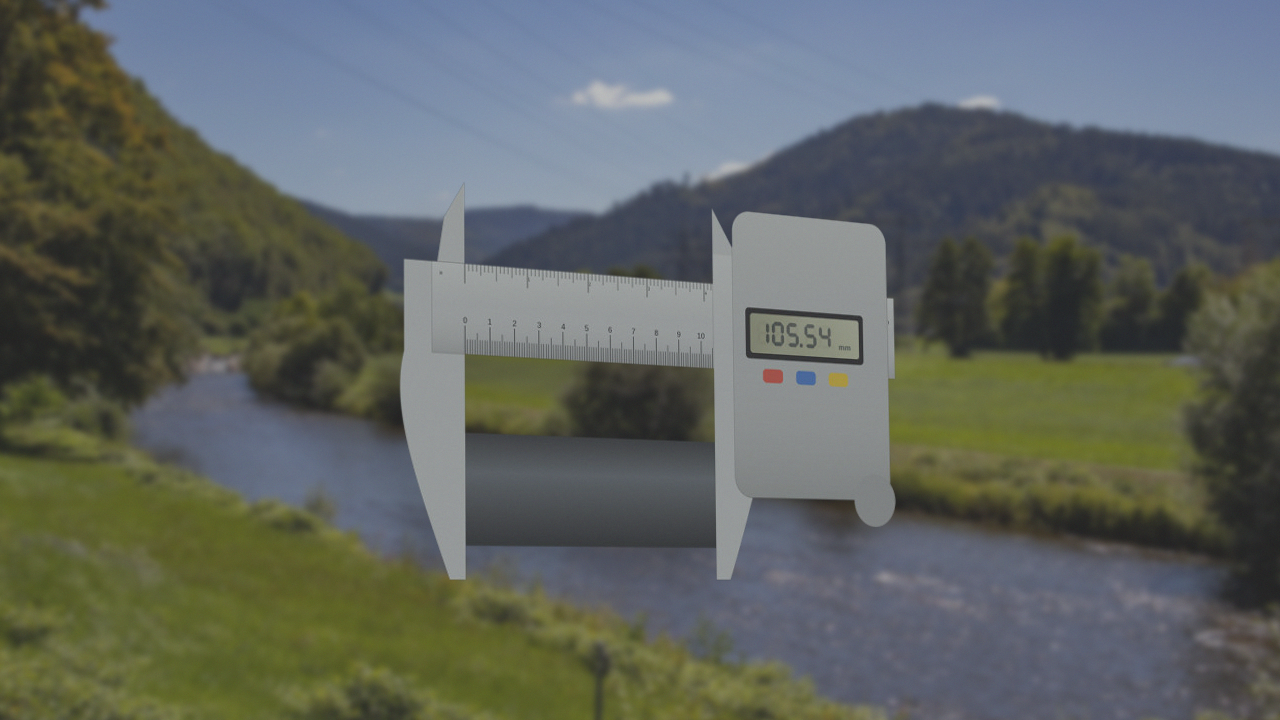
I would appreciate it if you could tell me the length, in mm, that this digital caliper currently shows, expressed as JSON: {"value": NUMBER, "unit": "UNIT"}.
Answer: {"value": 105.54, "unit": "mm"}
